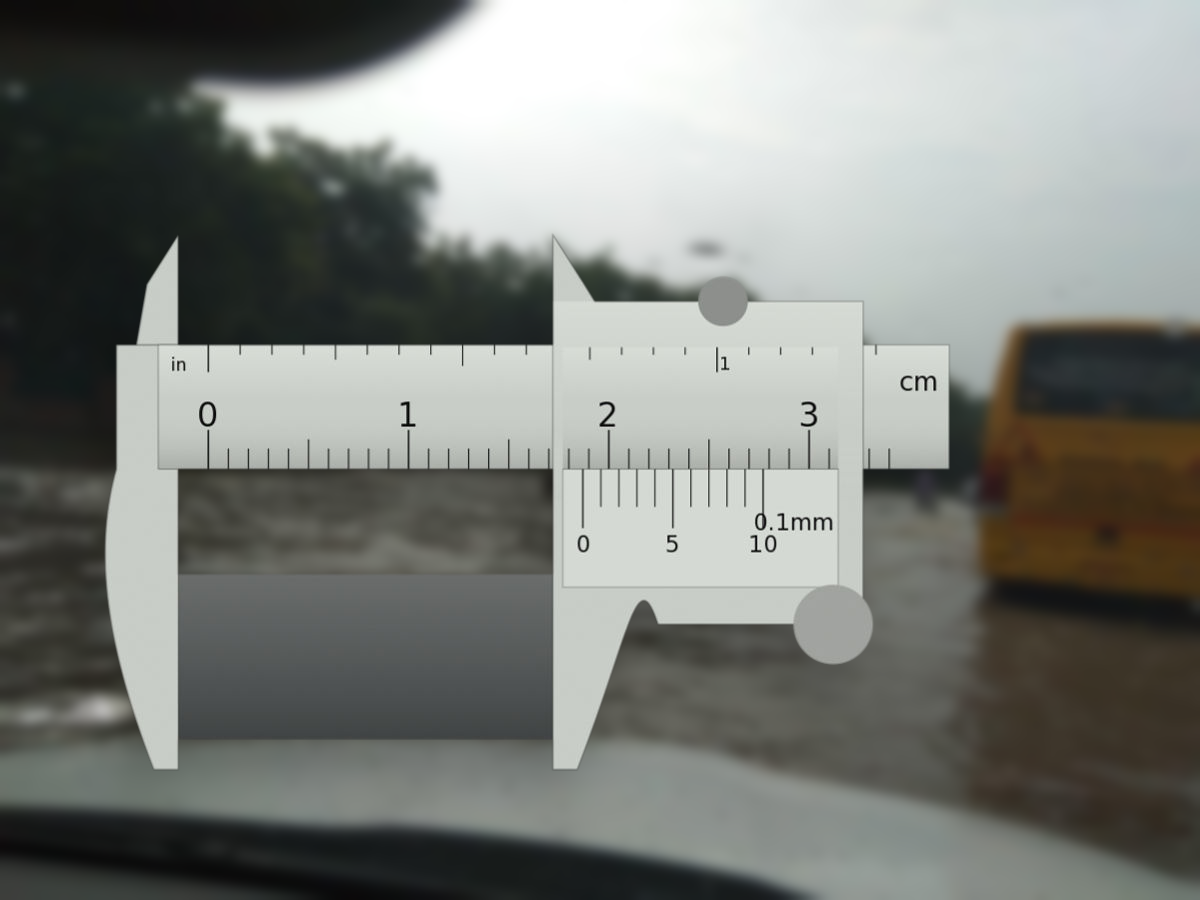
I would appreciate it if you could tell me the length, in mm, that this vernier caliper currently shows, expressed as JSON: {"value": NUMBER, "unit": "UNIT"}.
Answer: {"value": 18.7, "unit": "mm"}
